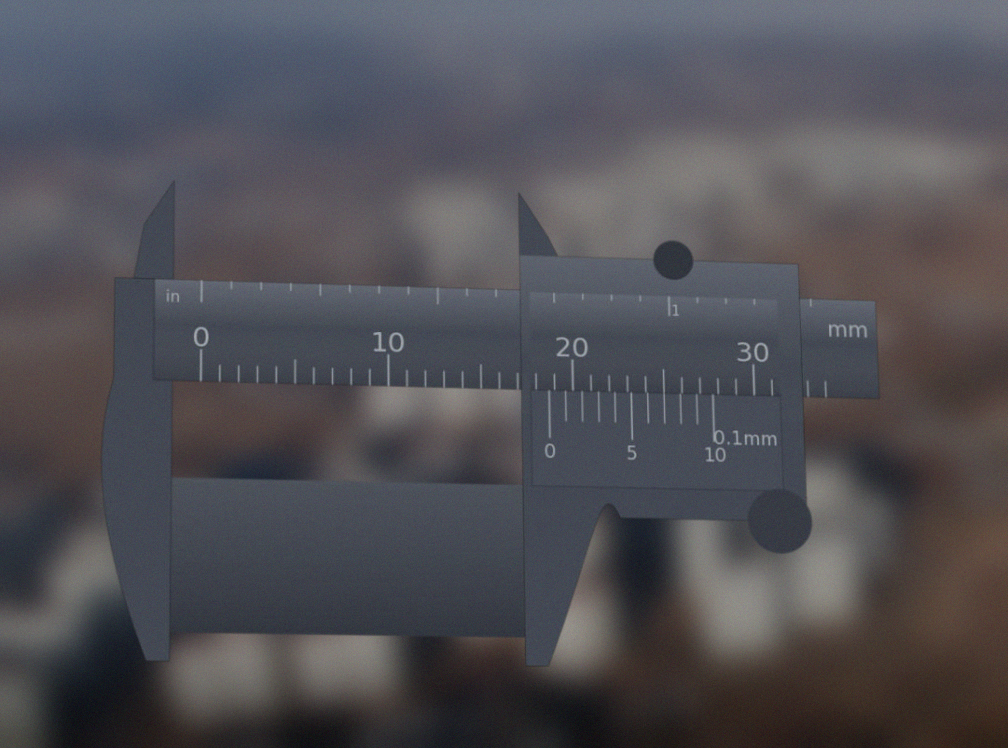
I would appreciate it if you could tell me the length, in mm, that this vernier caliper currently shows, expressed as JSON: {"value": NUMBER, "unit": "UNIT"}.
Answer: {"value": 18.7, "unit": "mm"}
